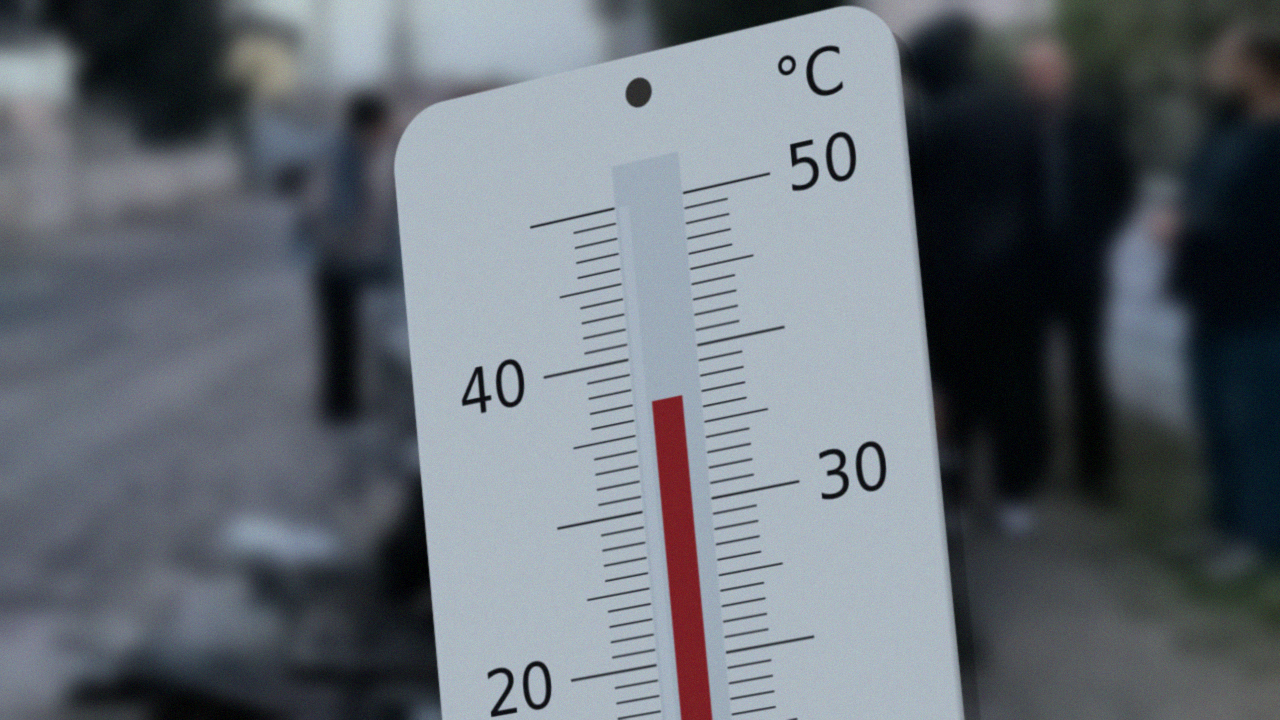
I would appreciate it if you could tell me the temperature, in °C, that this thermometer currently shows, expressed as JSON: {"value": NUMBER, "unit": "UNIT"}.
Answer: {"value": 37, "unit": "°C"}
